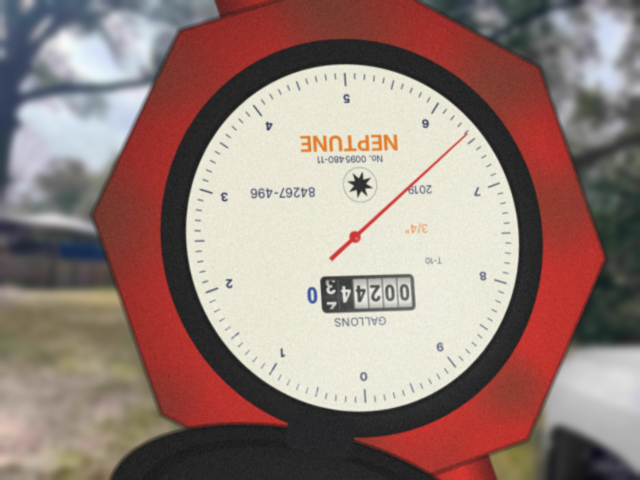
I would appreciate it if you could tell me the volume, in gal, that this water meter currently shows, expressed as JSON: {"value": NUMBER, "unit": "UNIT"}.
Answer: {"value": 24426.4, "unit": "gal"}
